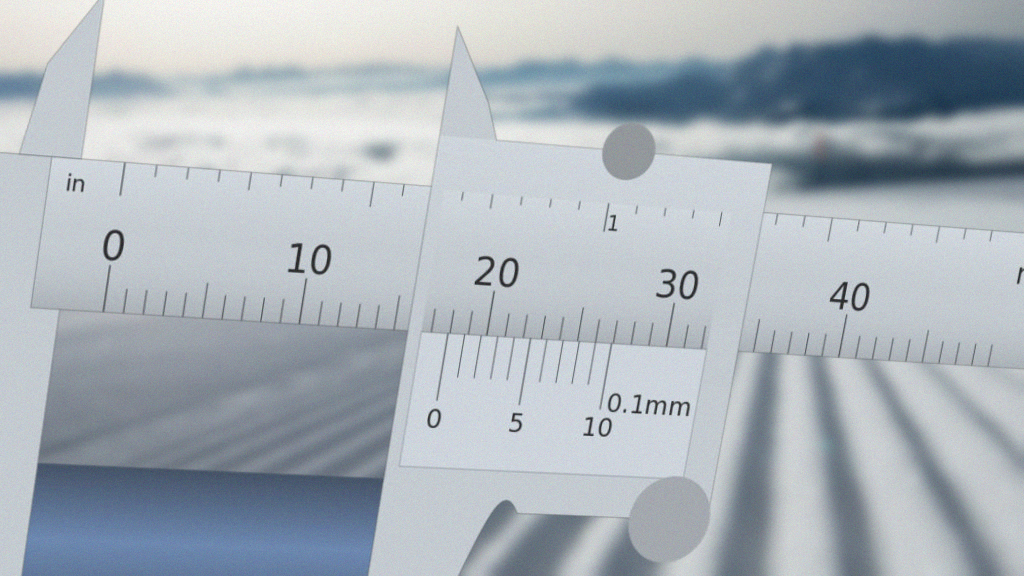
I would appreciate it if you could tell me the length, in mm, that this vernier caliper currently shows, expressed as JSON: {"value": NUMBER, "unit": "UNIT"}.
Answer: {"value": 17.9, "unit": "mm"}
